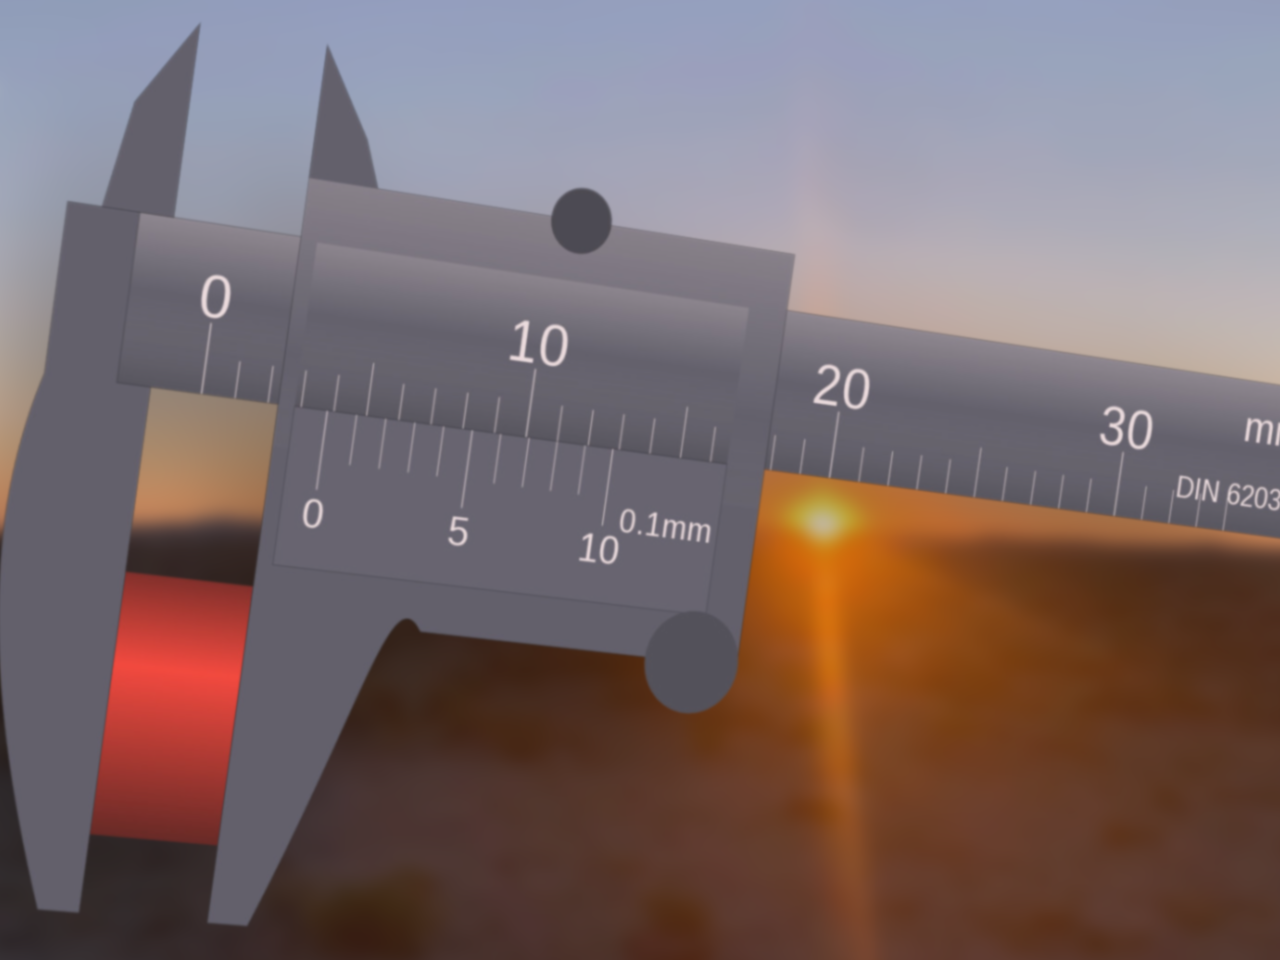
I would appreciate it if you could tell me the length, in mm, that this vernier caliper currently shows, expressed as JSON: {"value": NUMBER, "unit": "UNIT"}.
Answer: {"value": 3.8, "unit": "mm"}
